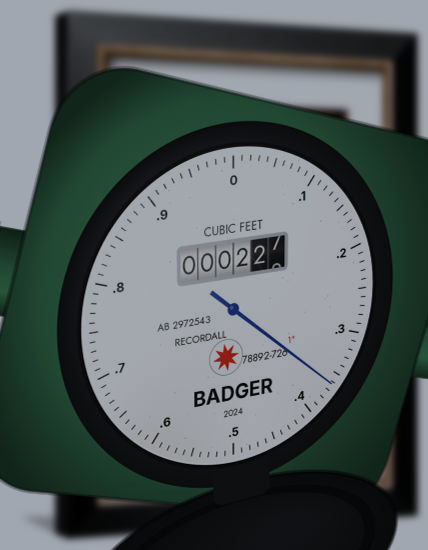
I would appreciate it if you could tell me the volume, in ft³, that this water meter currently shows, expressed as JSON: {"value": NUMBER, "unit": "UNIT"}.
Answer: {"value": 227.36, "unit": "ft³"}
